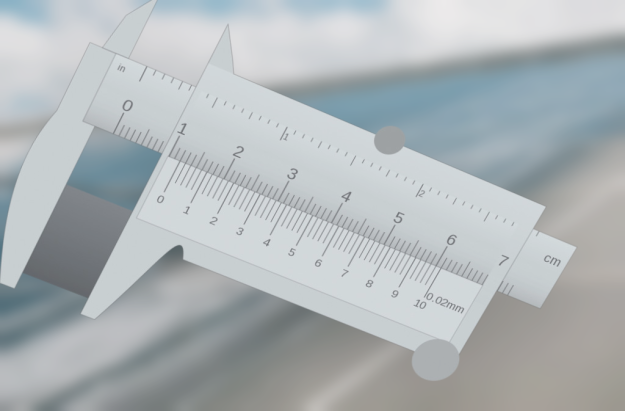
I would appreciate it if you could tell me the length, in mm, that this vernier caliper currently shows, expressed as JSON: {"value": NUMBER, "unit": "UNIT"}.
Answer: {"value": 12.0, "unit": "mm"}
